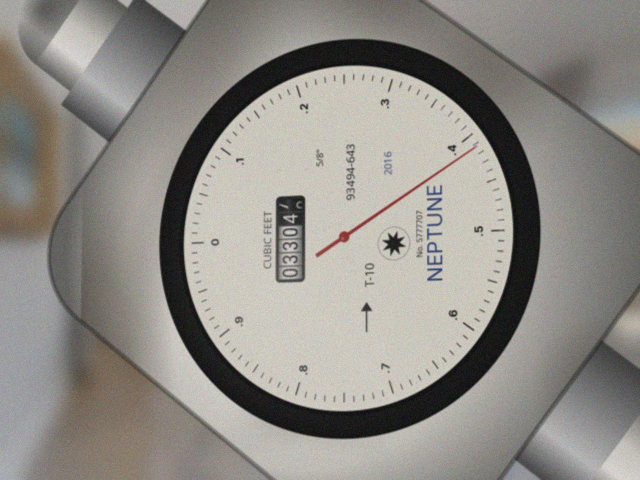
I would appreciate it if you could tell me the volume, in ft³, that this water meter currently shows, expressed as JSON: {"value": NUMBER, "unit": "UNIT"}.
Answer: {"value": 33047.41, "unit": "ft³"}
